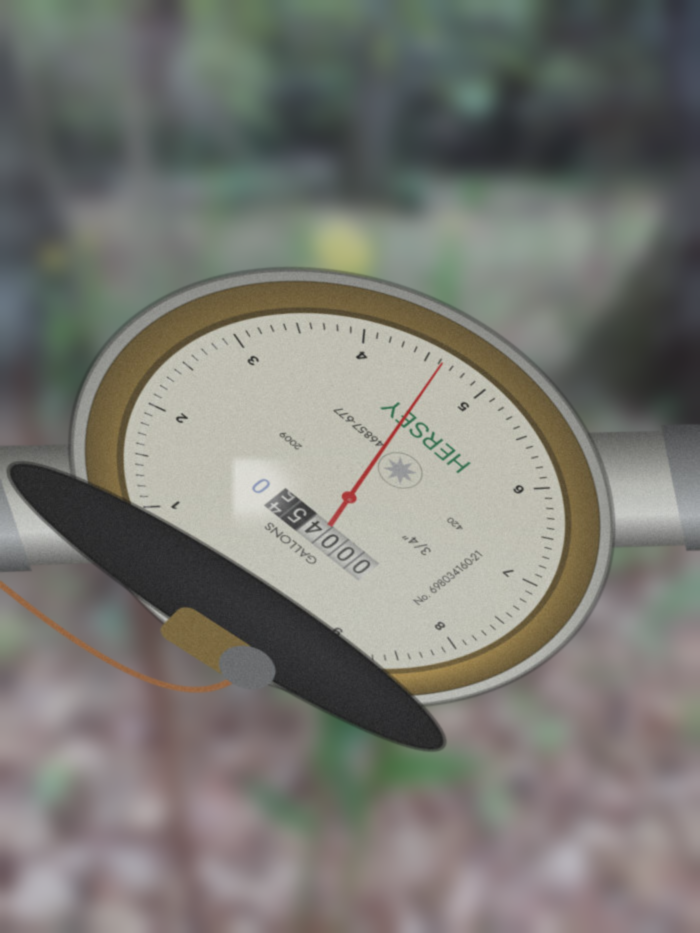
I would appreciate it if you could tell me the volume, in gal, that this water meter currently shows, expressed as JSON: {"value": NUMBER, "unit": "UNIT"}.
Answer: {"value": 4544.6, "unit": "gal"}
